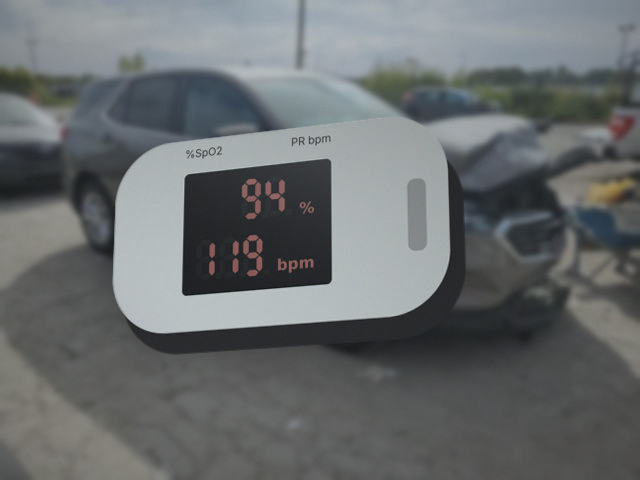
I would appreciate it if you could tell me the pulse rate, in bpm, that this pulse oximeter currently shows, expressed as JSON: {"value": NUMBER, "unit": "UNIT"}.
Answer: {"value": 119, "unit": "bpm"}
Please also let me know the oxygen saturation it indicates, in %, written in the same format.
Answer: {"value": 94, "unit": "%"}
